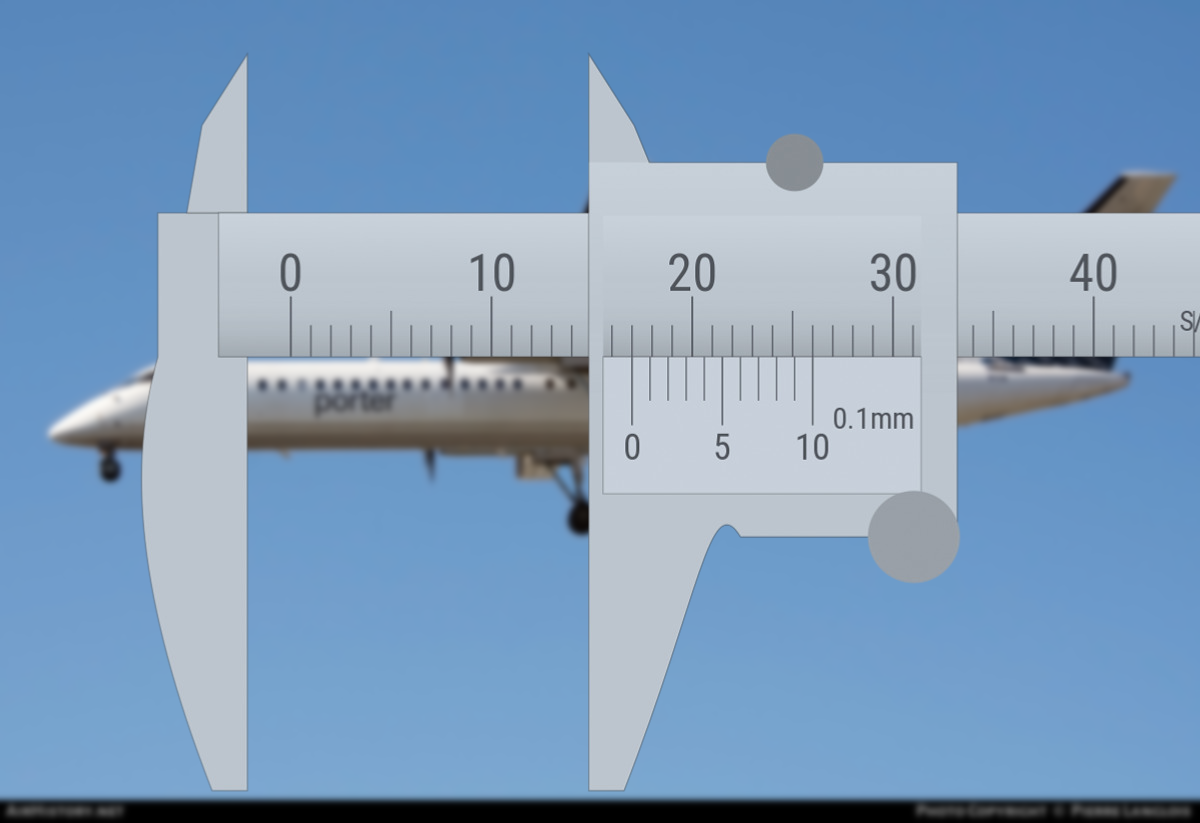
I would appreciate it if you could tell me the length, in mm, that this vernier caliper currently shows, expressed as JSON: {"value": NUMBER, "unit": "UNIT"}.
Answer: {"value": 17.0, "unit": "mm"}
